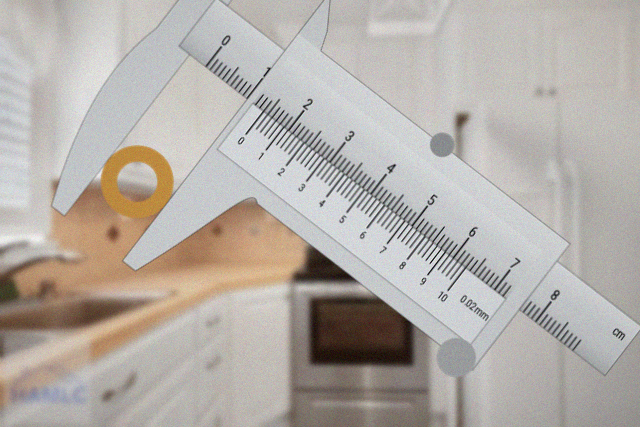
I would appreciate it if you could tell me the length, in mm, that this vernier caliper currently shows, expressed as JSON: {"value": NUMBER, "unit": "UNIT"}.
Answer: {"value": 14.0, "unit": "mm"}
